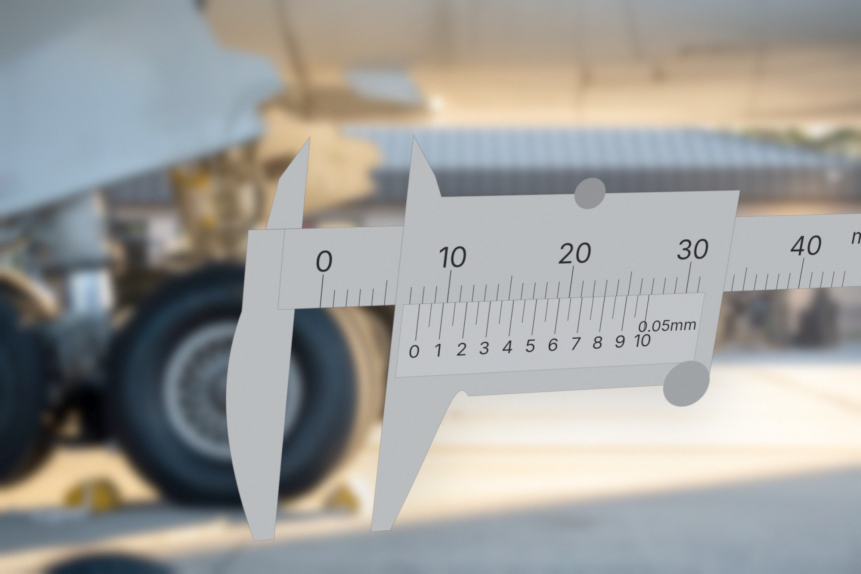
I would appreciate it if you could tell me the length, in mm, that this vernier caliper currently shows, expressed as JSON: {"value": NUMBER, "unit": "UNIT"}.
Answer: {"value": 7.8, "unit": "mm"}
